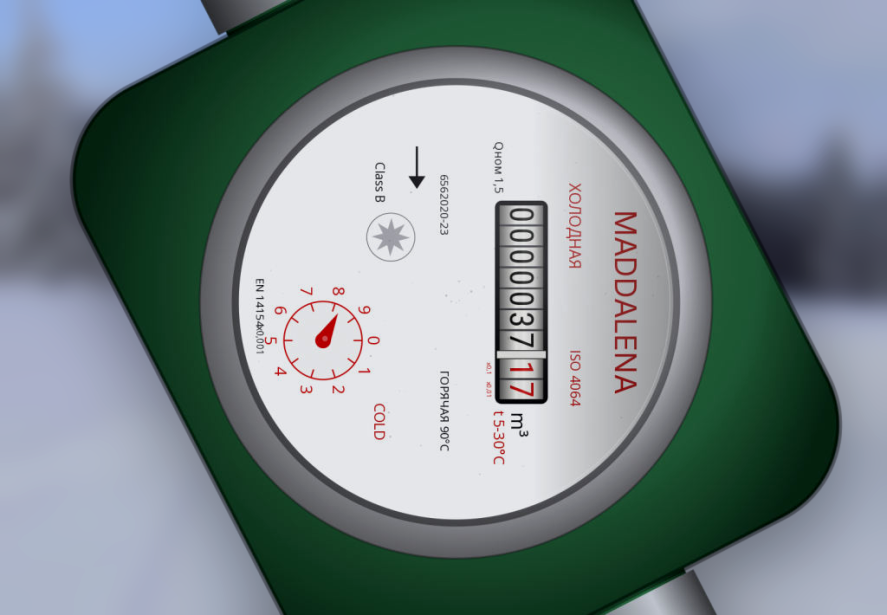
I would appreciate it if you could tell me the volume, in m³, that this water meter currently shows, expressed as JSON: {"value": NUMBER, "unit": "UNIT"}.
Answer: {"value": 37.178, "unit": "m³"}
